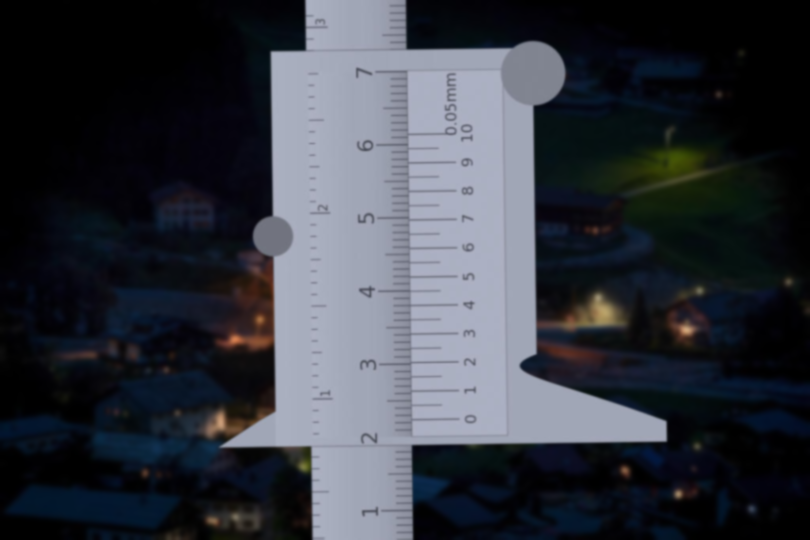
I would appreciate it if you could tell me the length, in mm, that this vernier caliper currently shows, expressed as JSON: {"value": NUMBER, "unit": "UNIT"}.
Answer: {"value": 22.4, "unit": "mm"}
